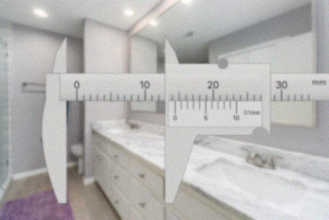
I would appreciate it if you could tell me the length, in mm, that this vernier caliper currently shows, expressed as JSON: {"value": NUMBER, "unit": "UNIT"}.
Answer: {"value": 14.4, "unit": "mm"}
